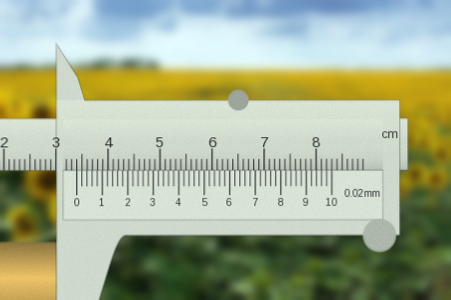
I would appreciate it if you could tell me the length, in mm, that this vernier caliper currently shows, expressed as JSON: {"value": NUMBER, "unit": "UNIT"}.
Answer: {"value": 34.0, "unit": "mm"}
